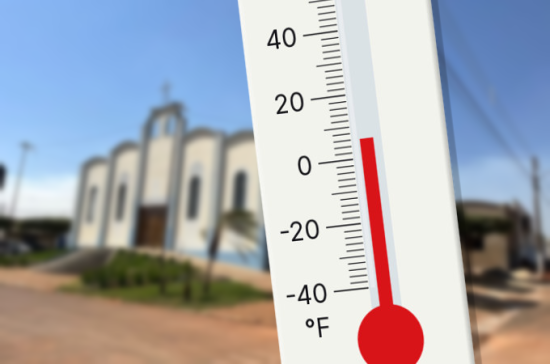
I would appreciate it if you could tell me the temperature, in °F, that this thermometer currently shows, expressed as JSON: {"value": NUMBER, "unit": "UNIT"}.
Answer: {"value": 6, "unit": "°F"}
